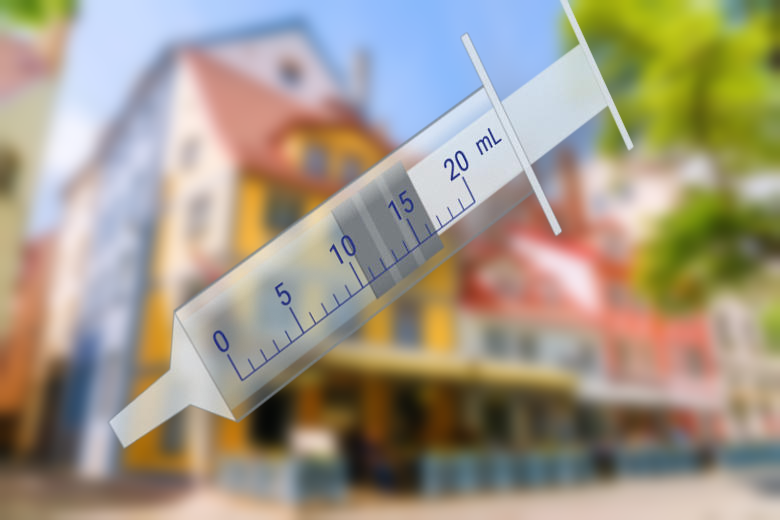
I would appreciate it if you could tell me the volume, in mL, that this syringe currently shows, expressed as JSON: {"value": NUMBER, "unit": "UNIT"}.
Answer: {"value": 10.5, "unit": "mL"}
